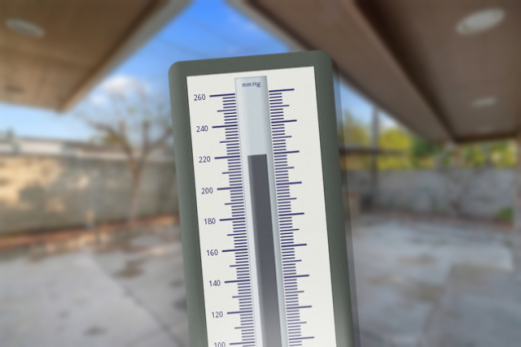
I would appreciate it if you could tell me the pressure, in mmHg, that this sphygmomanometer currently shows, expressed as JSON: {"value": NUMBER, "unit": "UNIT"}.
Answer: {"value": 220, "unit": "mmHg"}
